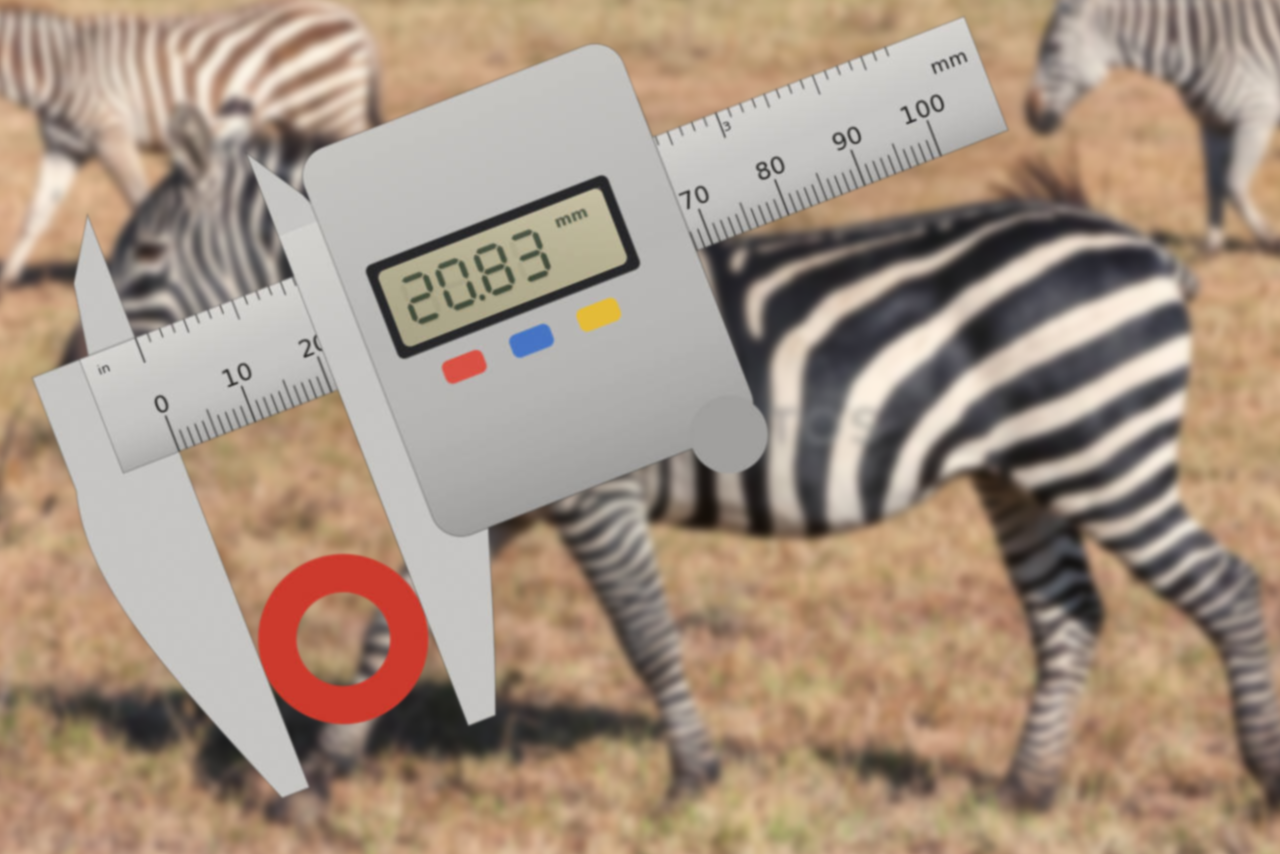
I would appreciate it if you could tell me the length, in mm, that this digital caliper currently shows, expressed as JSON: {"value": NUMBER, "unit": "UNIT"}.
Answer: {"value": 20.83, "unit": "mm"}
